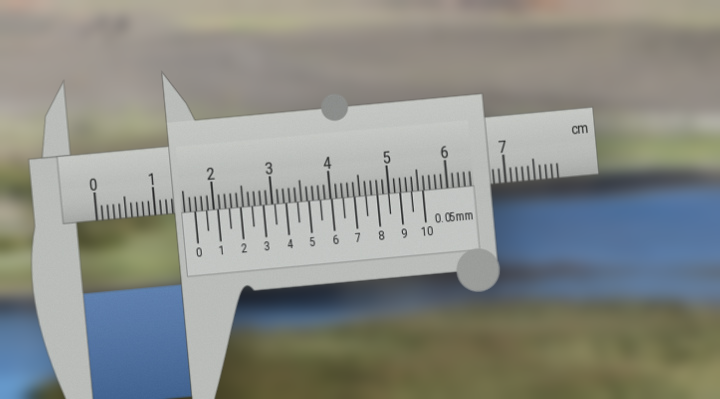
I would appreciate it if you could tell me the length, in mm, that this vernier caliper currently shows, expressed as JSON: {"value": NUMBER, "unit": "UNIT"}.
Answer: {"value": 16.8, "unit": "mm"}
